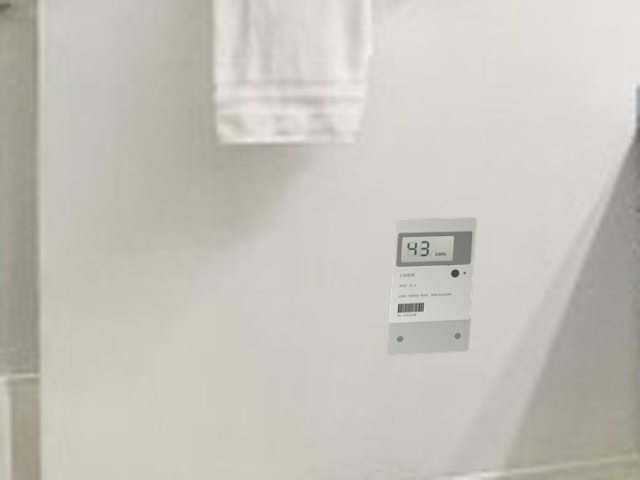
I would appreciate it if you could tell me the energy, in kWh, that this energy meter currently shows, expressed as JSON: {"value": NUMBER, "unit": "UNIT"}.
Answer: {"value": 43, "unit": "kWh"}
